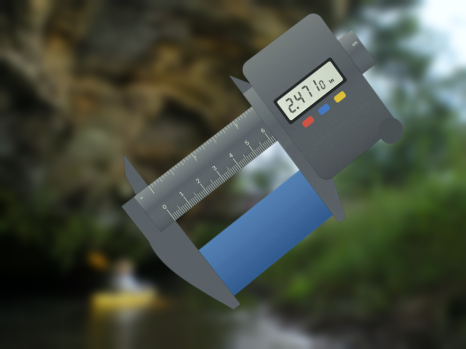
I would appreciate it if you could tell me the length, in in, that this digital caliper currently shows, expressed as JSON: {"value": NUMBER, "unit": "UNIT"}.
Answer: {"value": 2.4710, "unit": "in"}
